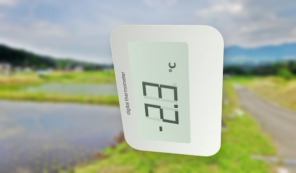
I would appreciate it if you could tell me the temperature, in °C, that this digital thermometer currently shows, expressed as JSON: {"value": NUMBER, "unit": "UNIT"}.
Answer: {"value": -2.3, "unit": "°C"}
